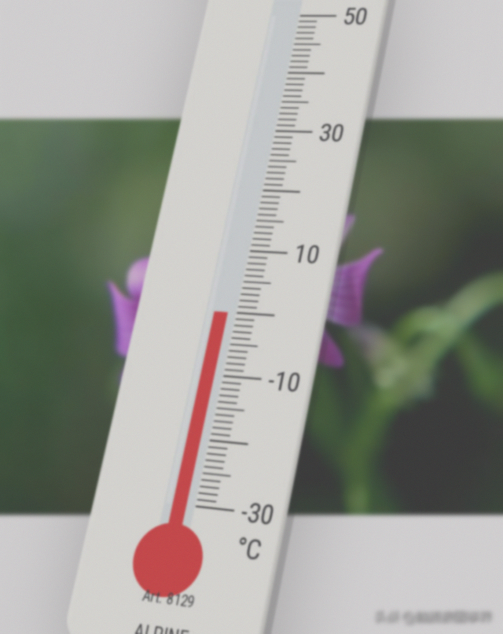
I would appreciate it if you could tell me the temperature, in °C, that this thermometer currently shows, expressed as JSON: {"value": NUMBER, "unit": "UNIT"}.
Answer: {"value": 0, "unit": "°C"}
